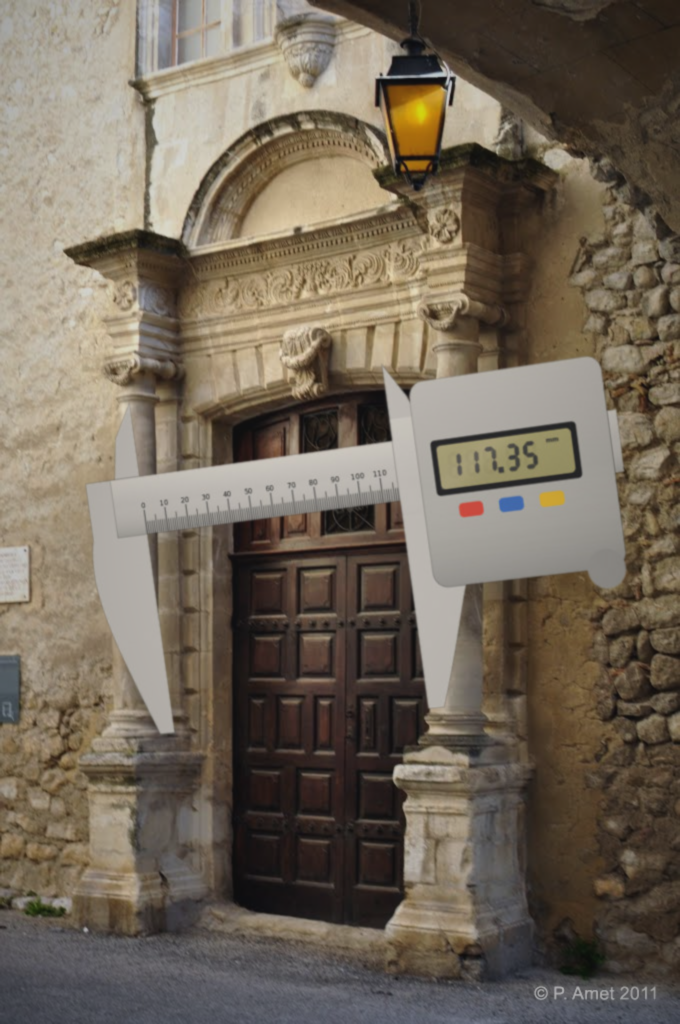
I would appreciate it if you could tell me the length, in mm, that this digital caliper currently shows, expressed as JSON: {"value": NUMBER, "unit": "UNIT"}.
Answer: {"value": 117.35, "unit": "mm"}
